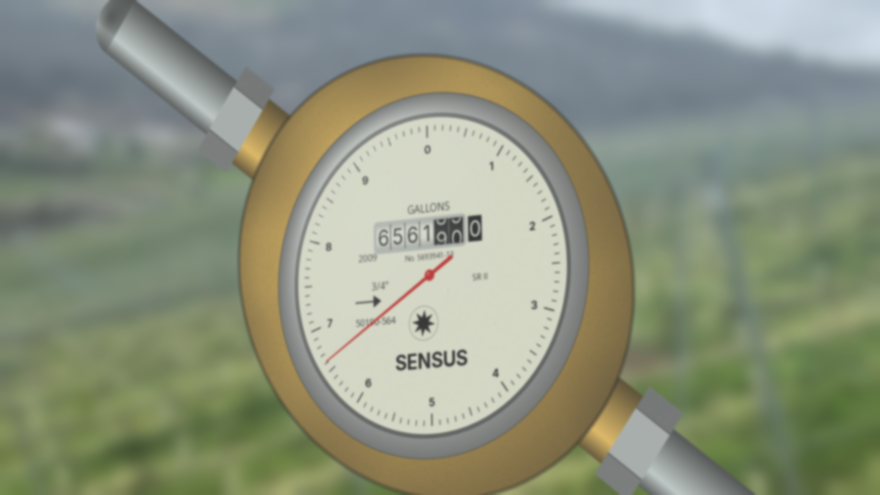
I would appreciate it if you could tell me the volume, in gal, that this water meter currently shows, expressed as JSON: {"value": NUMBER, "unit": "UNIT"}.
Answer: {"value": 6561896.6, "unit": "gal"}
